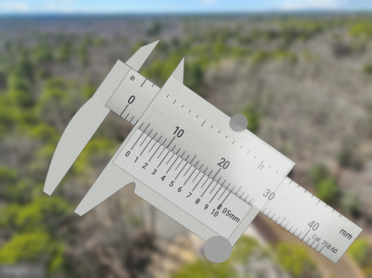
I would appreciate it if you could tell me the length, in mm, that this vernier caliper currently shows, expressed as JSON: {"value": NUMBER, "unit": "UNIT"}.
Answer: {"value": 5.0, "unit": "mm"}
